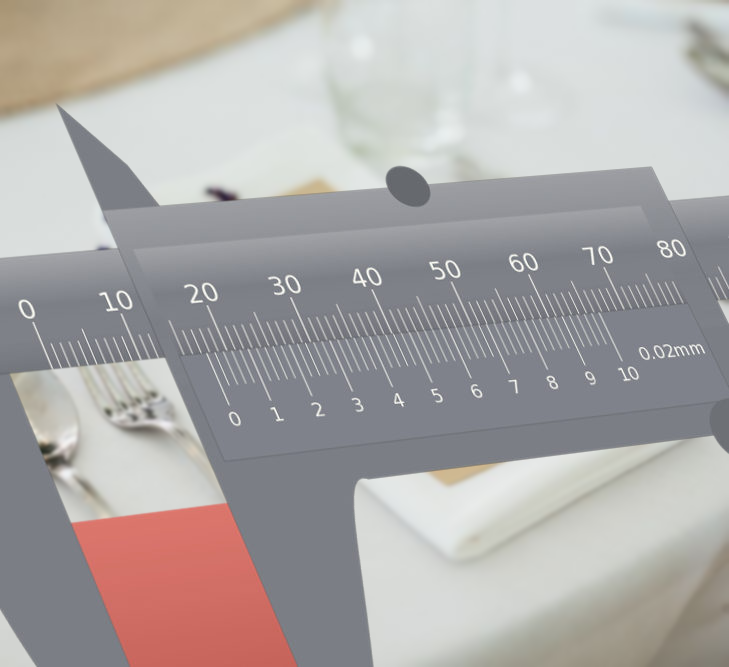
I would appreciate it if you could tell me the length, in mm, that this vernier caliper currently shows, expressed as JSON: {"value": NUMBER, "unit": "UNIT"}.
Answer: {"value": 17.6, "unit": "mm"}
